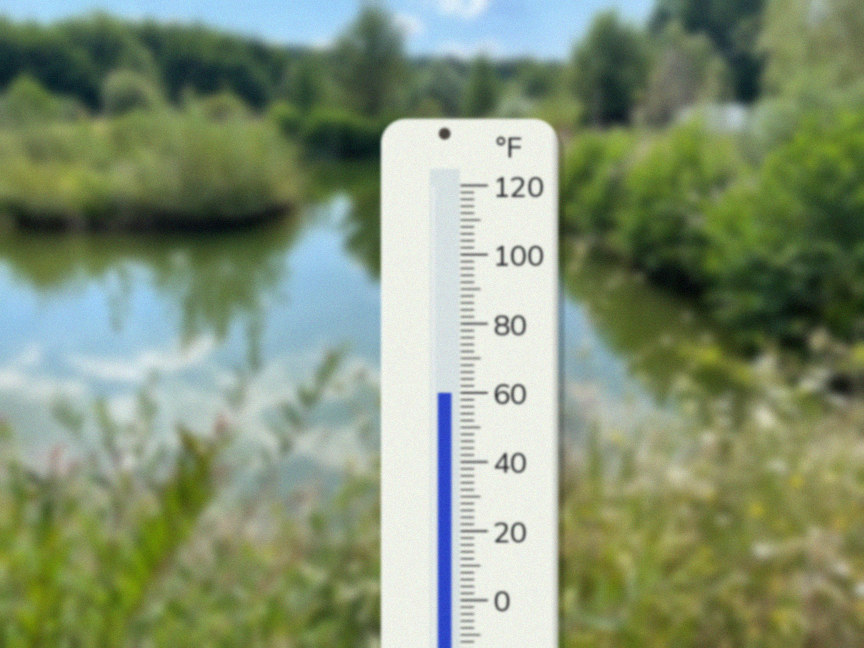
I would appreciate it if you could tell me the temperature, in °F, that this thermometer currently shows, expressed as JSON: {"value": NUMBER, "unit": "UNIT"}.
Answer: {"value": 60, "unit": "°F"}
